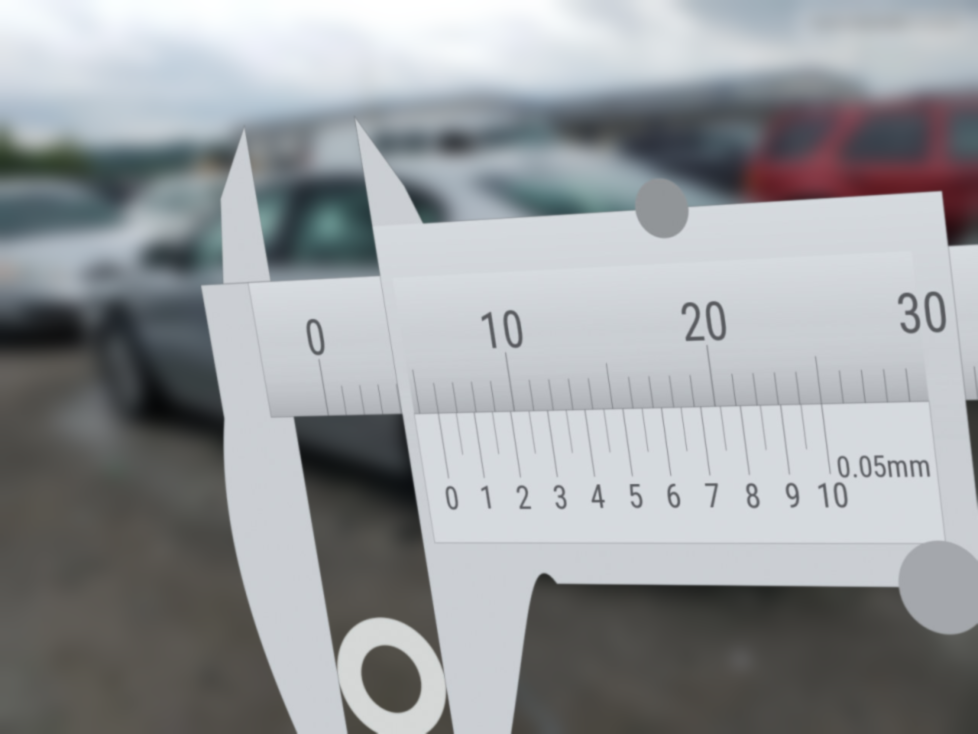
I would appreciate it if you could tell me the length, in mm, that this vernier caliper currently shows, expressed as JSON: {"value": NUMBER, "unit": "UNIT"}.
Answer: {"value": 6.0, "unit": "mm"}
